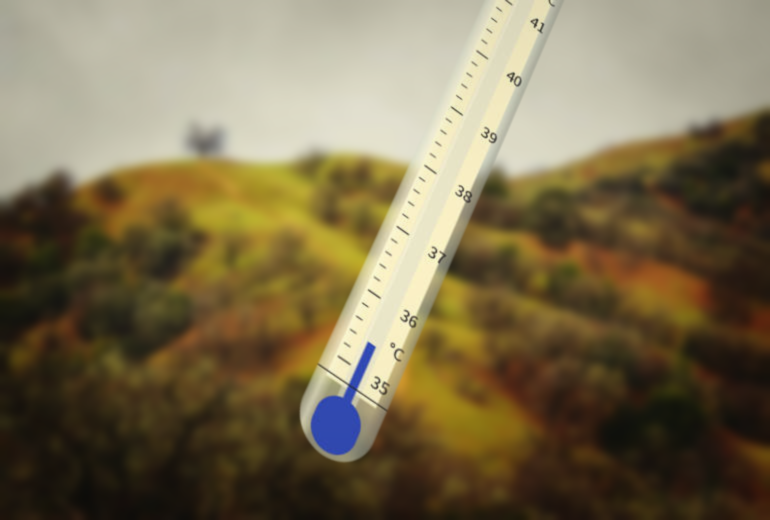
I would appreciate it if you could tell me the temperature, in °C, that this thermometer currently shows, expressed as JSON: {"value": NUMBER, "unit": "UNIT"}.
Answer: {"value": 35.4, "unit": "°C"}
